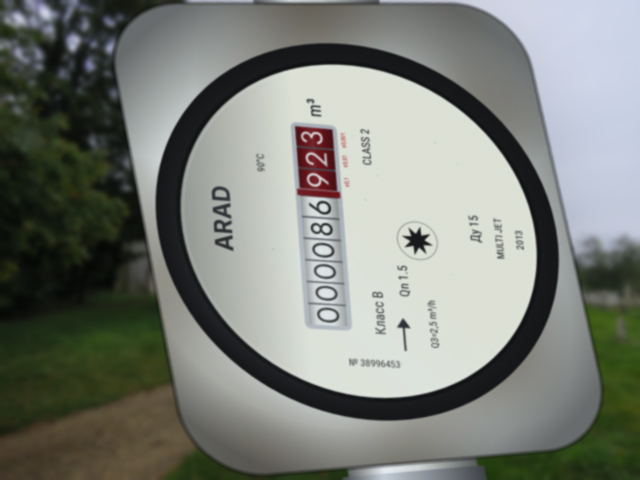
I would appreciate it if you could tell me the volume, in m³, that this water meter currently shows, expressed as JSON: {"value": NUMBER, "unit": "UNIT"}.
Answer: {"value": 86.923, "unit": "m³"}
